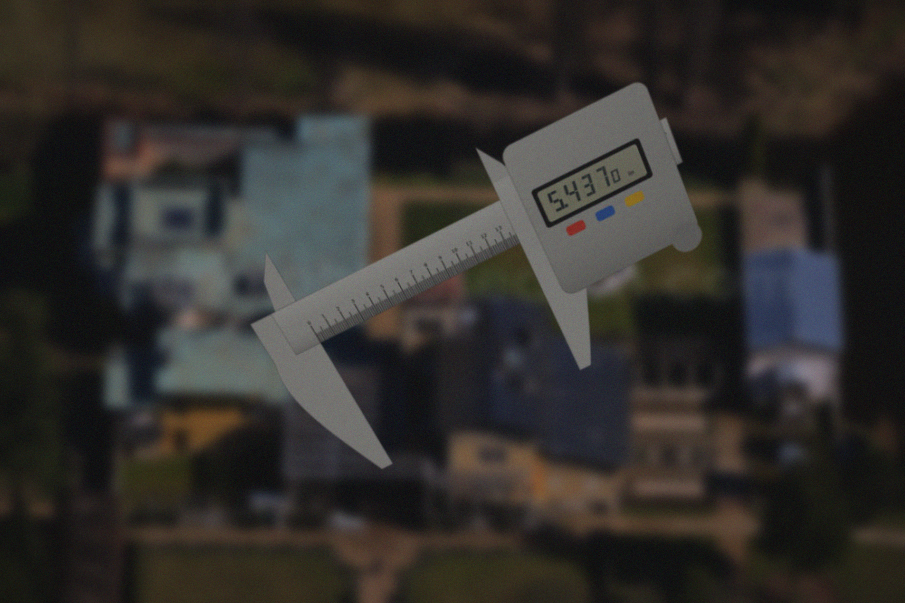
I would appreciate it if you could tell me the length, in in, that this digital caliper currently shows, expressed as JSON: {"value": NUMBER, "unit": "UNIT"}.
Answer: {"value": 5.4370, "unit": "in"}
